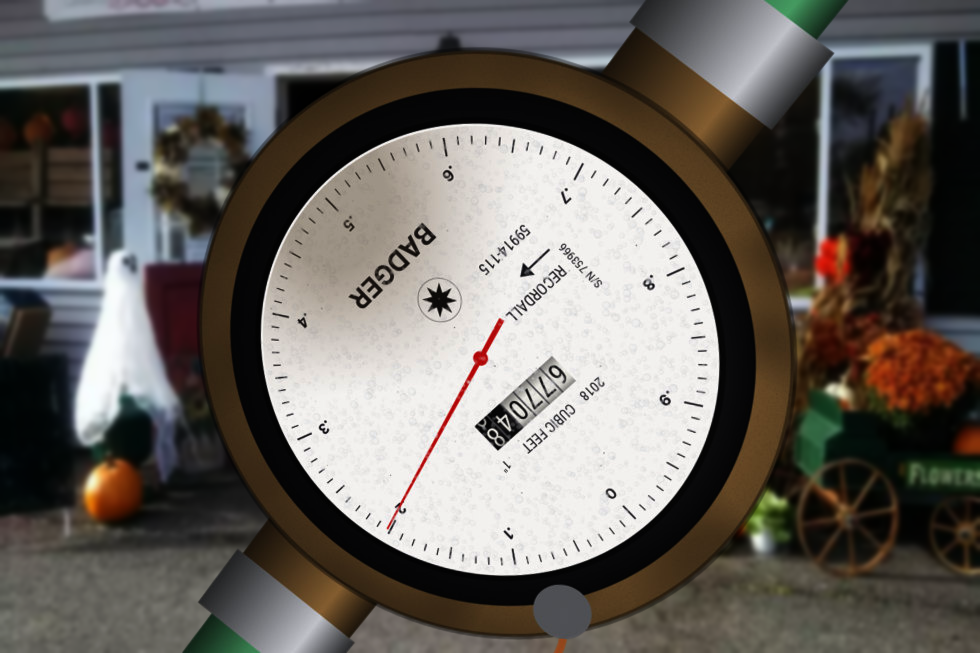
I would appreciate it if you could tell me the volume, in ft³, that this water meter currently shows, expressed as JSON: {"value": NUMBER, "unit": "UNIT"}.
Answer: {"value": 677048.20, "unit": "ft³"}
